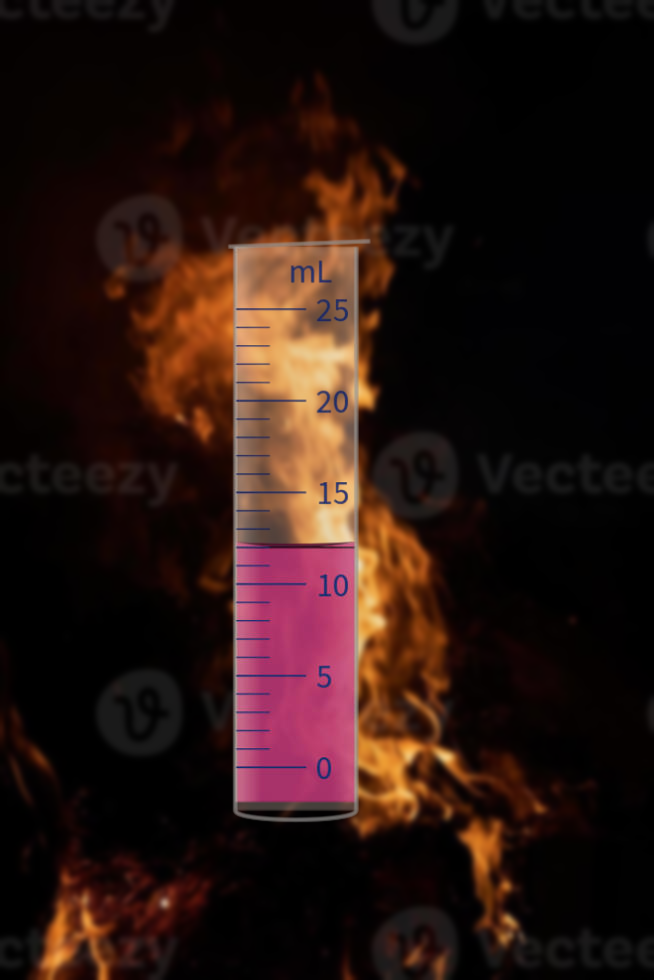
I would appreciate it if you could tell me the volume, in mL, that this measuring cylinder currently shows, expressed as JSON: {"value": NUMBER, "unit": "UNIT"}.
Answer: {"value": 12, "unit": "mL"}
